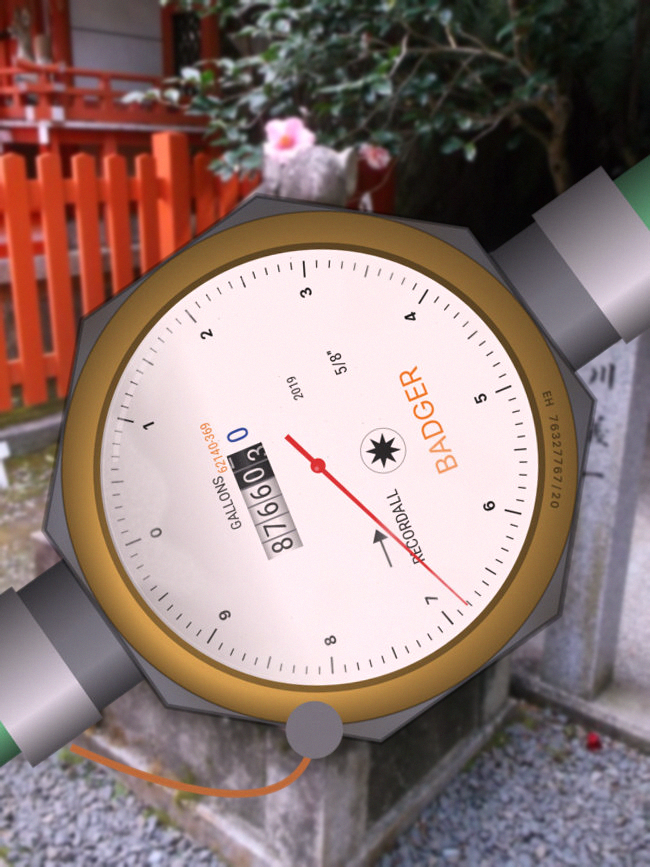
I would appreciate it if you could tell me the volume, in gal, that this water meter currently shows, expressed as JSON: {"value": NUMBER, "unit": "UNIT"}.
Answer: {"value": 8766026.8, "unit": "gal"}
